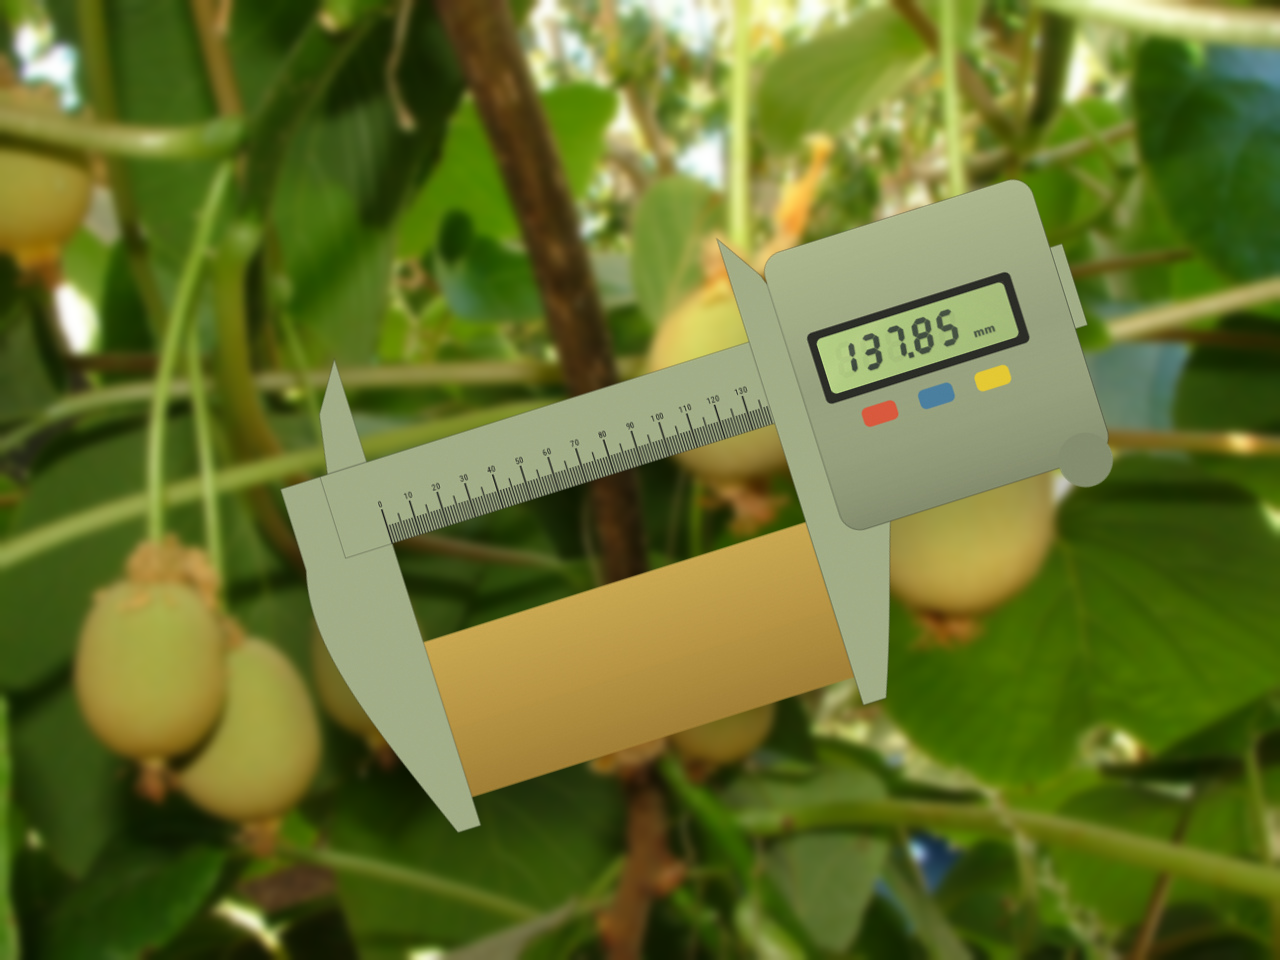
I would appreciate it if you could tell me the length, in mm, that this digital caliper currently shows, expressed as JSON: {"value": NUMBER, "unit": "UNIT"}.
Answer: {"value": 137.85, "unit": "mm"}
